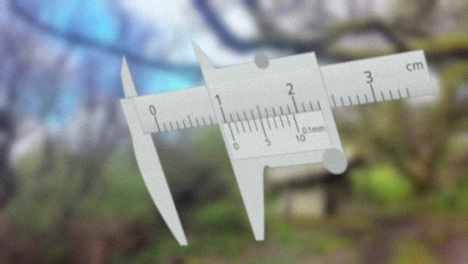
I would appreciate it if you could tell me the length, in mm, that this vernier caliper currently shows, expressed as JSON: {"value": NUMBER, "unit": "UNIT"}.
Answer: {"value": 10.4, "unit": "mm"}
